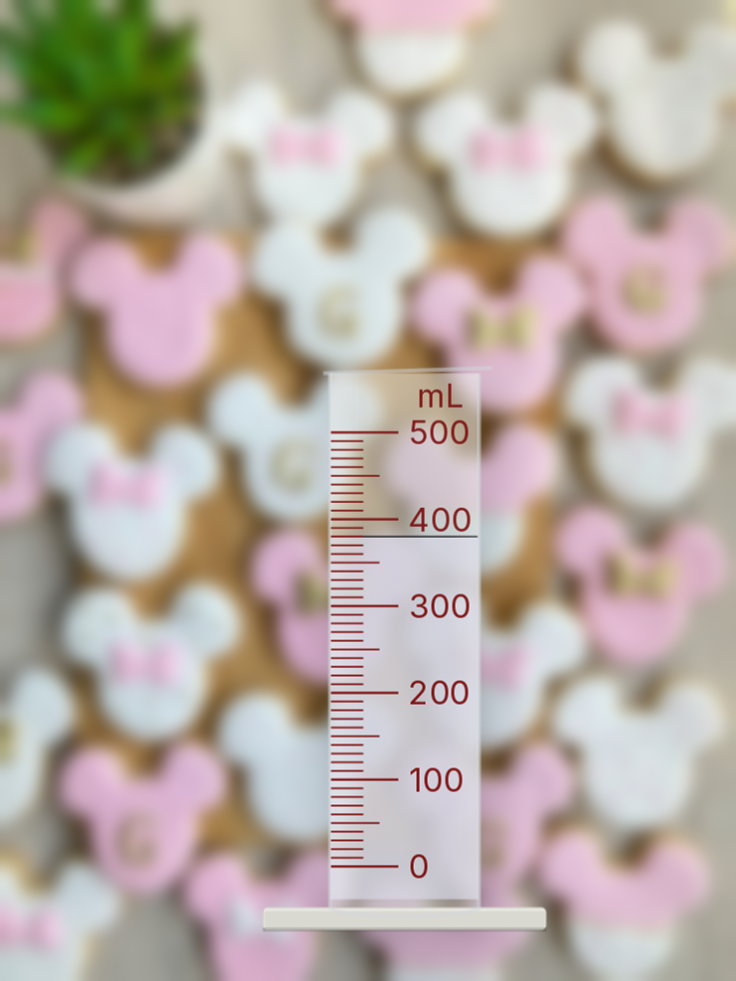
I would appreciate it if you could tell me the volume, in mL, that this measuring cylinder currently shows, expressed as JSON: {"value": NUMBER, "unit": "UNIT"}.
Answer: {"value": 380, "unit": "mL"}
